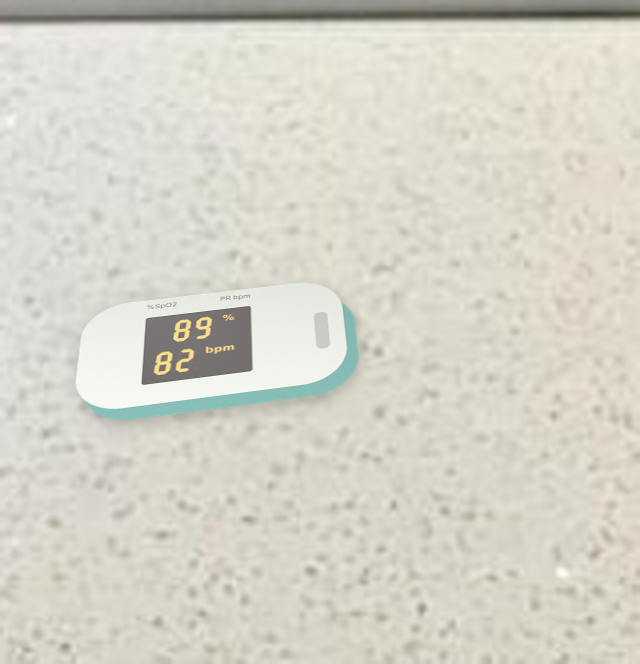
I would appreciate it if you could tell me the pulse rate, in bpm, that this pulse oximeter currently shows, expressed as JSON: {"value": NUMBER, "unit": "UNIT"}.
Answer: {"value": 82, "unit": "bpm"}
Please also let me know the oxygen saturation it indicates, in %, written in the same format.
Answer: {"value": 89, "unit": "%"}
